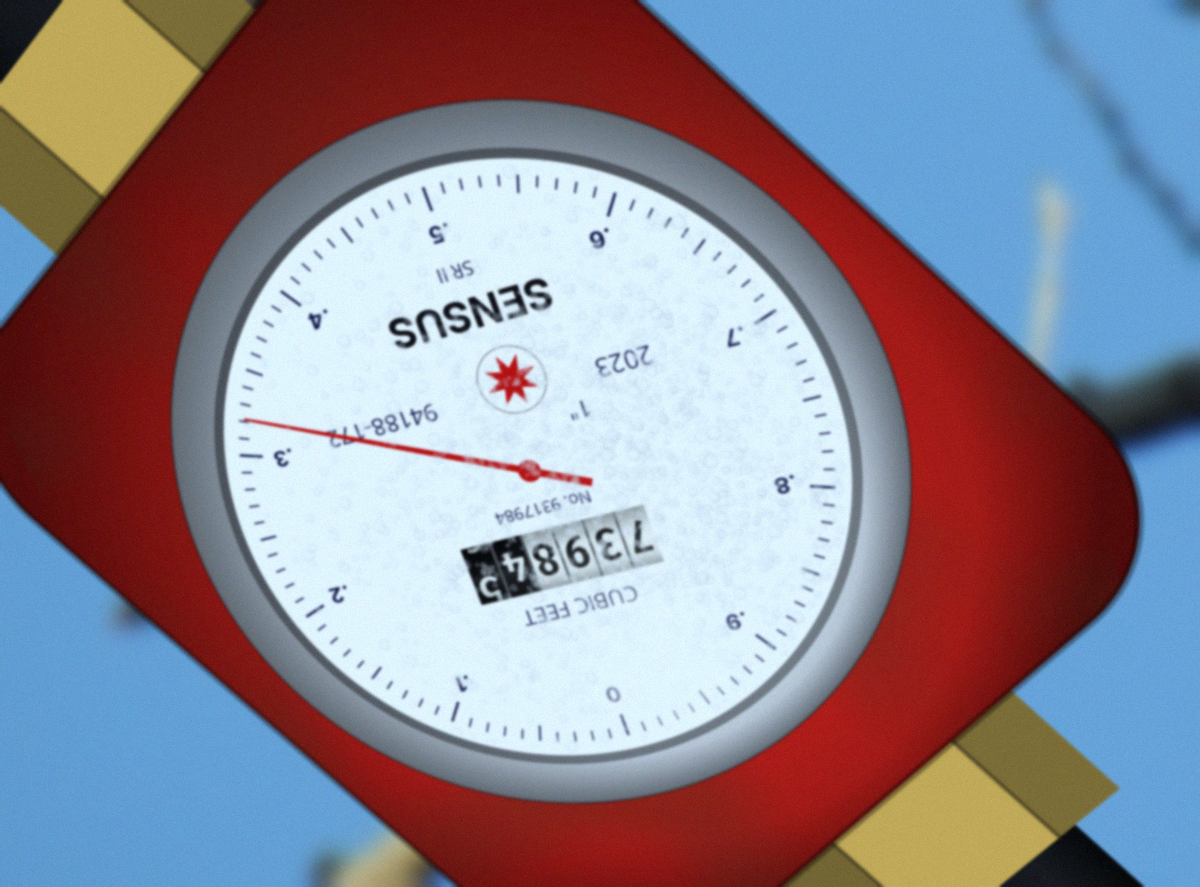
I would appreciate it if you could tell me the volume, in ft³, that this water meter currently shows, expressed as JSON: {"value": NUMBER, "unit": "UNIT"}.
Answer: {"value": 739845.32, "unit": "ft³"}
